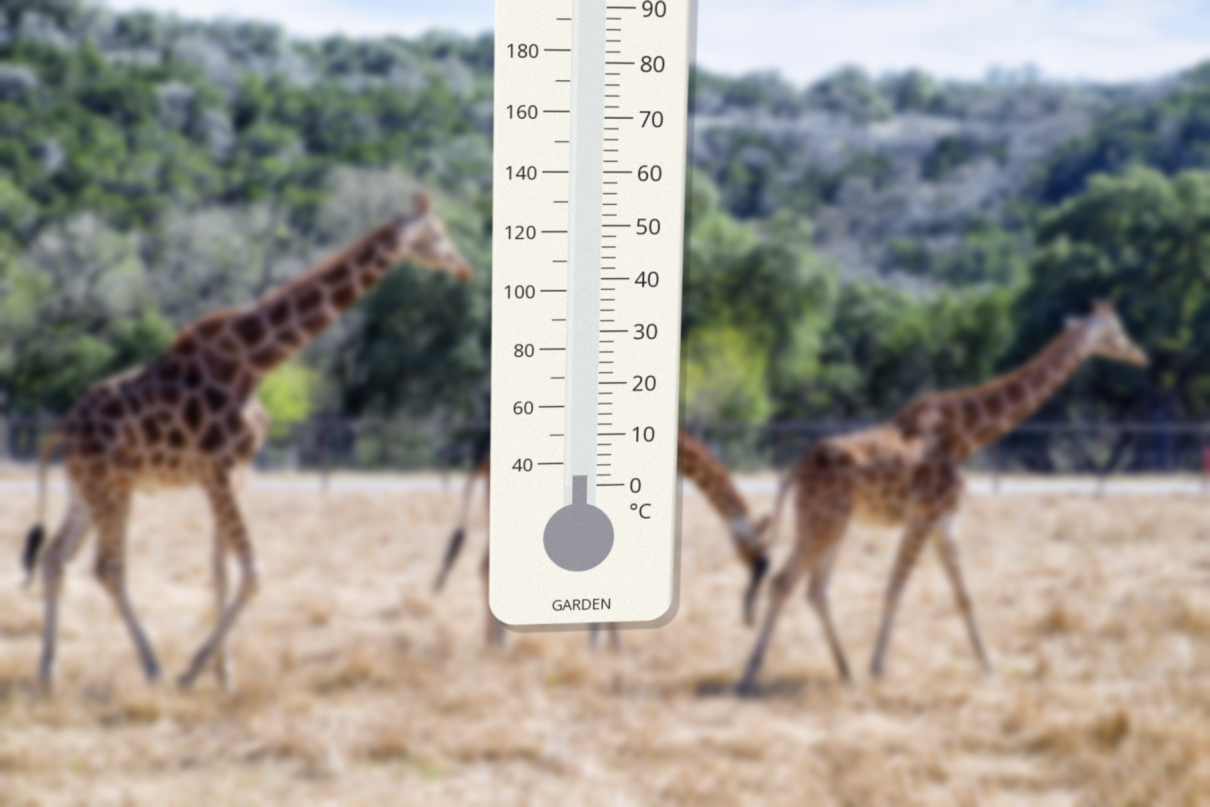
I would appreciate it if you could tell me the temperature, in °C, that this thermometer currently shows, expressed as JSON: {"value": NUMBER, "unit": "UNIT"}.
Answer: {"value": 2, "unit": "°C"}
